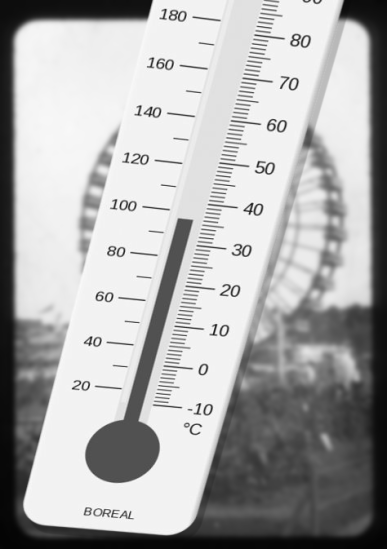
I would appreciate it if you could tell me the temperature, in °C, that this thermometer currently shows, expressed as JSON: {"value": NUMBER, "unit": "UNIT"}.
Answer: {"value": 36, "unit": "°C"}
